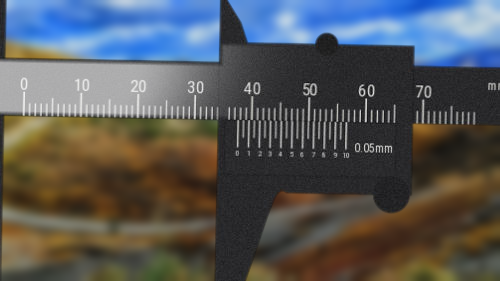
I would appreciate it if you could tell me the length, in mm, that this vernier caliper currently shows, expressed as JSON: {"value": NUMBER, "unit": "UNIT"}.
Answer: {"value": 37.6, "unit": "mm"}
